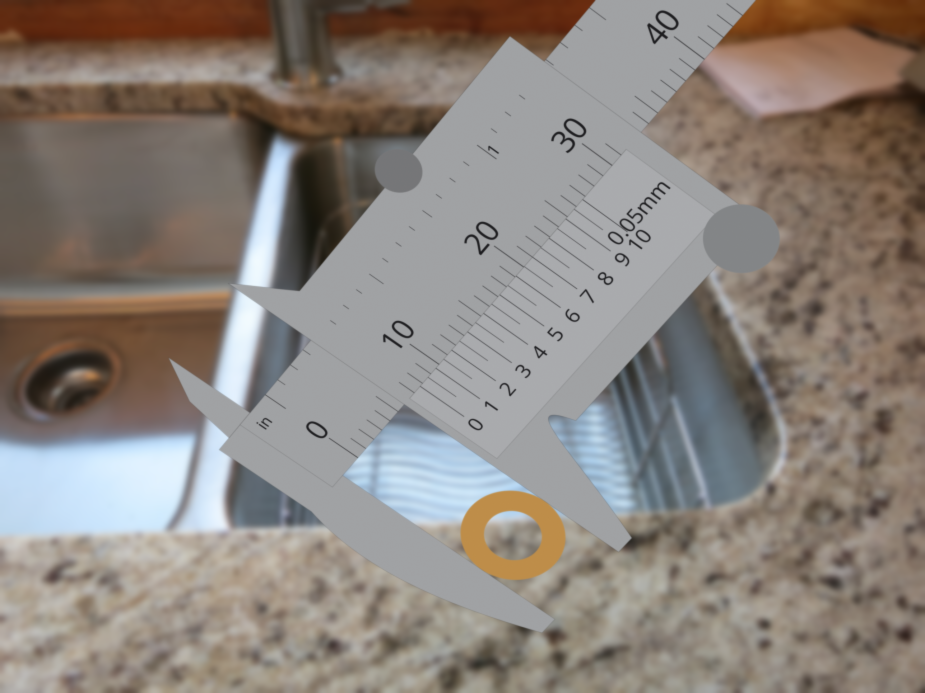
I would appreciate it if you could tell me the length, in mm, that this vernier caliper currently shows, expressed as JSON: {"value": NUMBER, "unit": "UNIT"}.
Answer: {"value": 7.7, "unit": "mm"}
